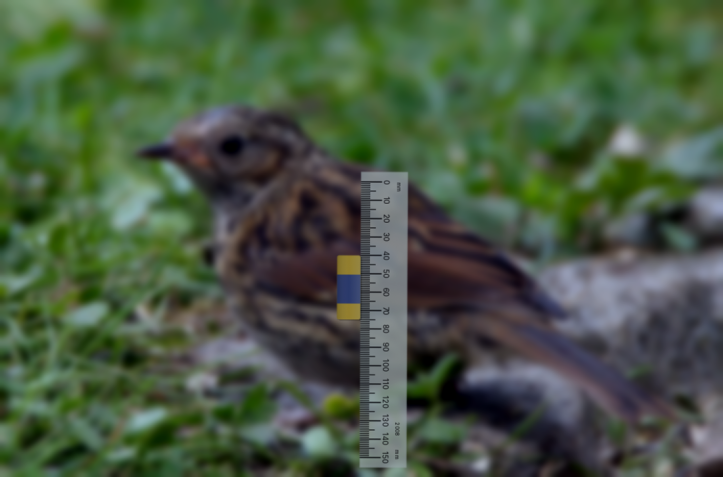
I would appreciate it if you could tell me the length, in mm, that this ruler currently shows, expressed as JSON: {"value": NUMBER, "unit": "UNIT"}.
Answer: {"value": 35, "unit": "mm"}
